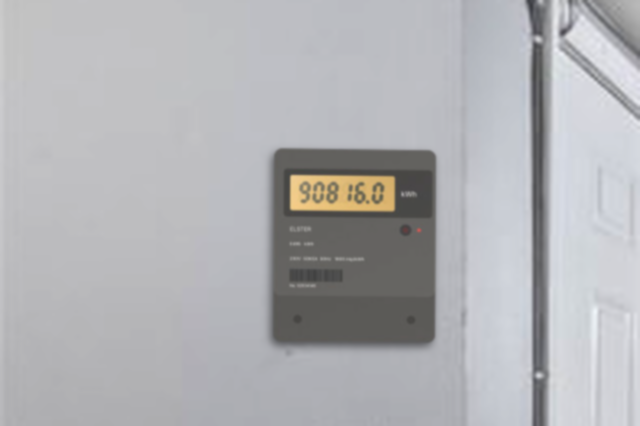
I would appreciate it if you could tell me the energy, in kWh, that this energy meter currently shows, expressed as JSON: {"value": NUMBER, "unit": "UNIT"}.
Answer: {"value": 90816.0, "unit": "kWh"}
